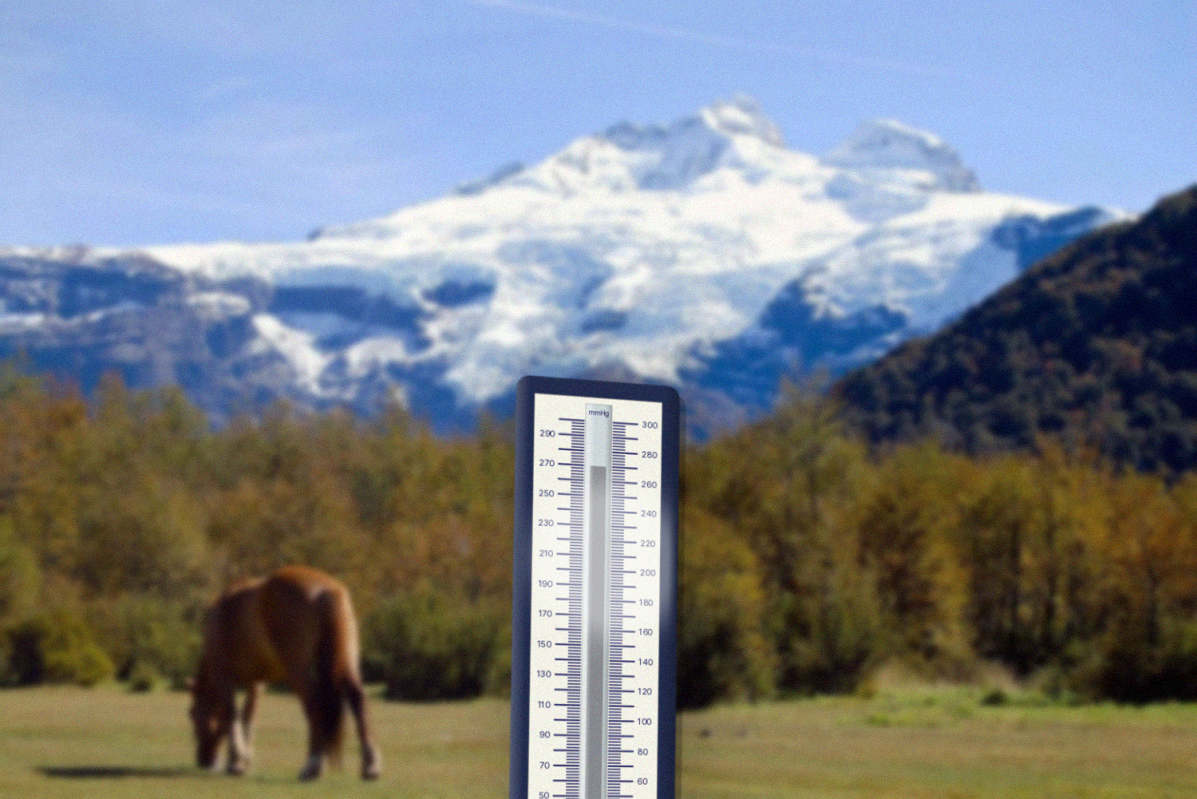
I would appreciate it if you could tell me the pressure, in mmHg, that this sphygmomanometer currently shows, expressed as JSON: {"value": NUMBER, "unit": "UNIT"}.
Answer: {"value": 270, "unit": "mmHg"}
